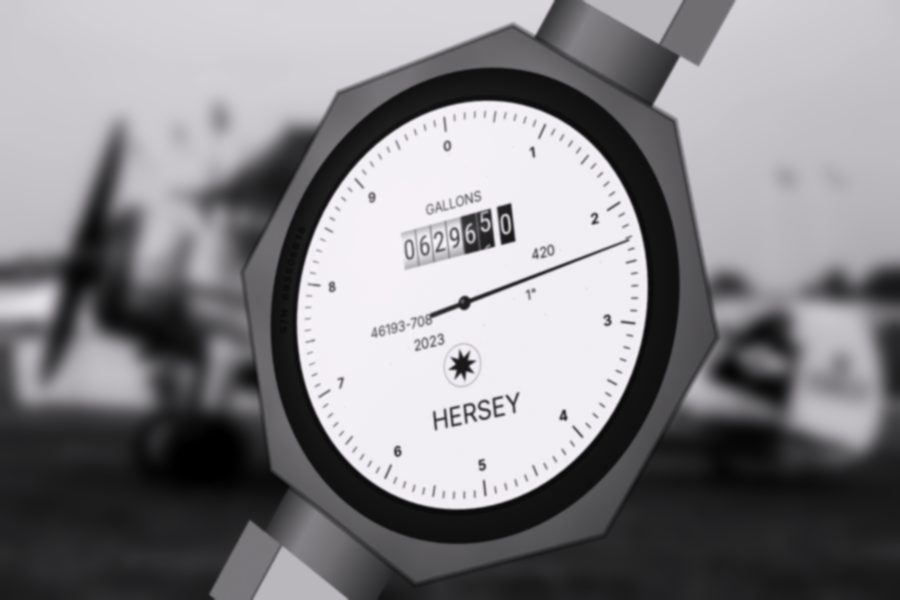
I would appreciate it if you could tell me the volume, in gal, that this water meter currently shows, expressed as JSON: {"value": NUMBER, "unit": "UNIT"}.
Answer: {"value": 629652.3, "unit": "gal"}
